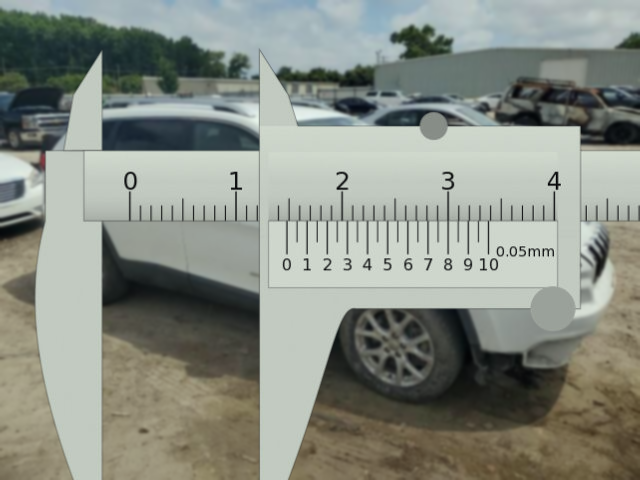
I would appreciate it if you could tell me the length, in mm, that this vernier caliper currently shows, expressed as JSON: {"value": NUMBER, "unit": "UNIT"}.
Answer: {"value": 14.8, "unit": "mm"}
